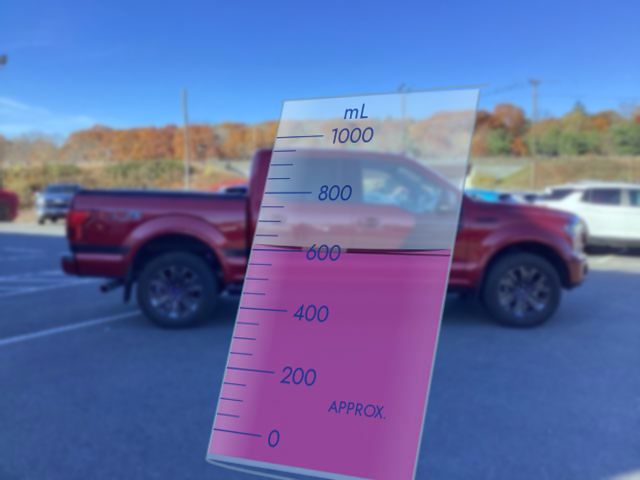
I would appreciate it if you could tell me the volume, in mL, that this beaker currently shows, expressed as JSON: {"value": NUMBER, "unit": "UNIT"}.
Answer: {"value": 600, "unit": "mL"}
